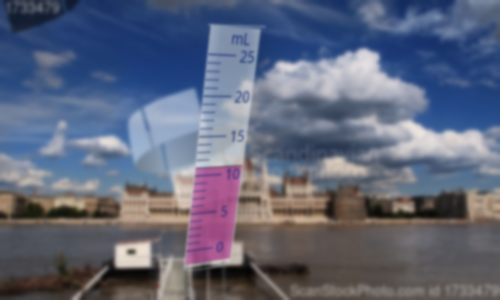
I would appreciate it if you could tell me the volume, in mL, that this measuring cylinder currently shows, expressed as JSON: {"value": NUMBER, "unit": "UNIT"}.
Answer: {"value": 11, "unit": "mL"}
